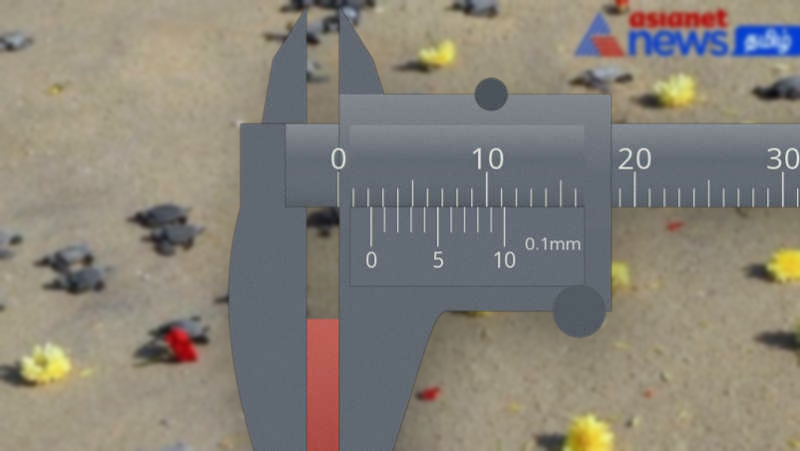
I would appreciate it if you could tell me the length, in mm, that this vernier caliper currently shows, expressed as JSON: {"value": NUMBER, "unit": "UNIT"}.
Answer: {"value": 2.2, "unit": "mm"}
